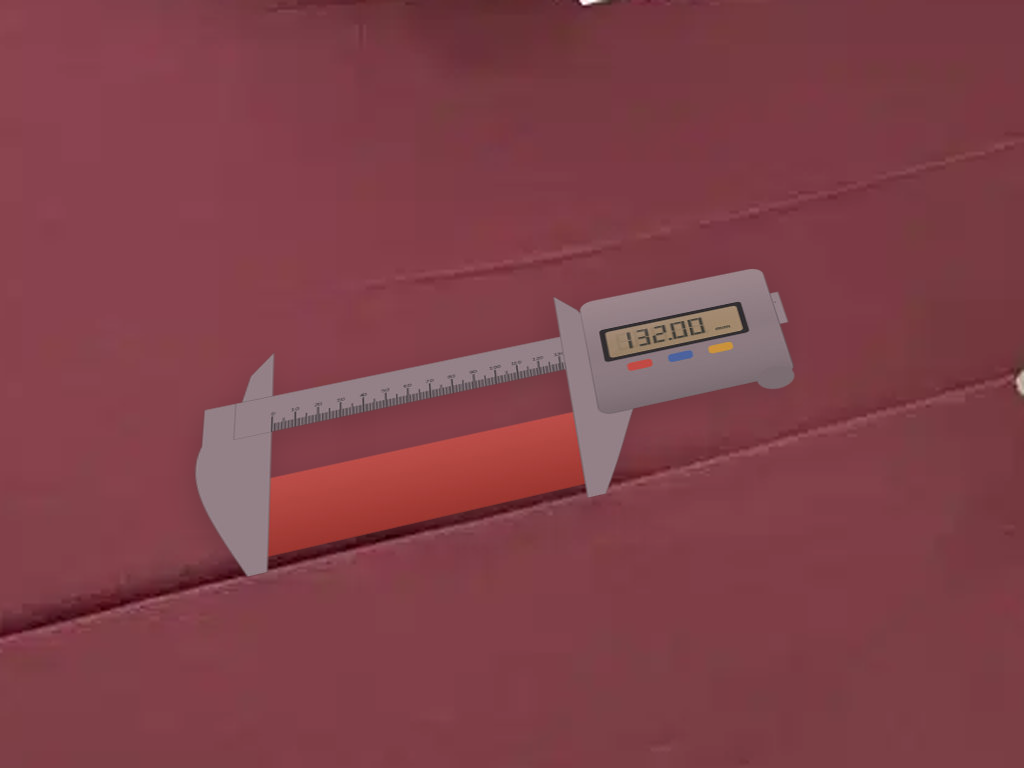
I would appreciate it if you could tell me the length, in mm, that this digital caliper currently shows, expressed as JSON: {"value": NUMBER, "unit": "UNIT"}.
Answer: {"value": 132.00, "unit": "mm"}
